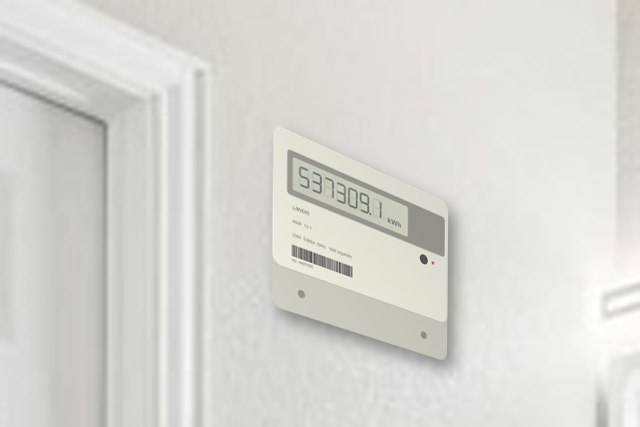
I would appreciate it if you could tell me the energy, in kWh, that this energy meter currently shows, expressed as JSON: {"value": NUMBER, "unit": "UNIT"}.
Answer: {"value": 537309.1, "unit": "kWh"}
